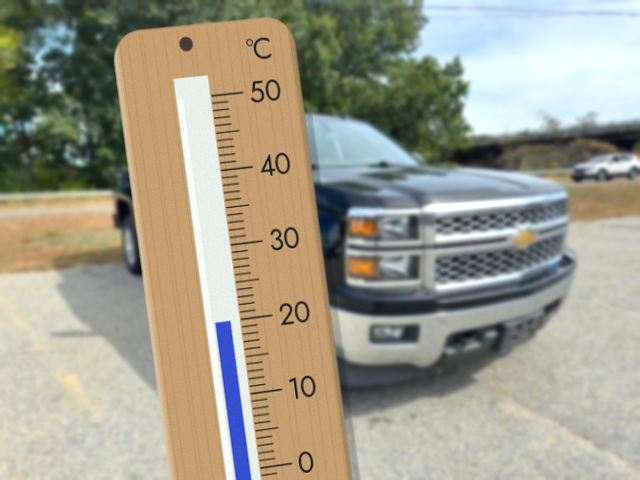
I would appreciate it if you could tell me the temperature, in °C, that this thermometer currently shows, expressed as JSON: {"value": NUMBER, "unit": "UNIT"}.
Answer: {"value": 20, "unit": "°C"}
